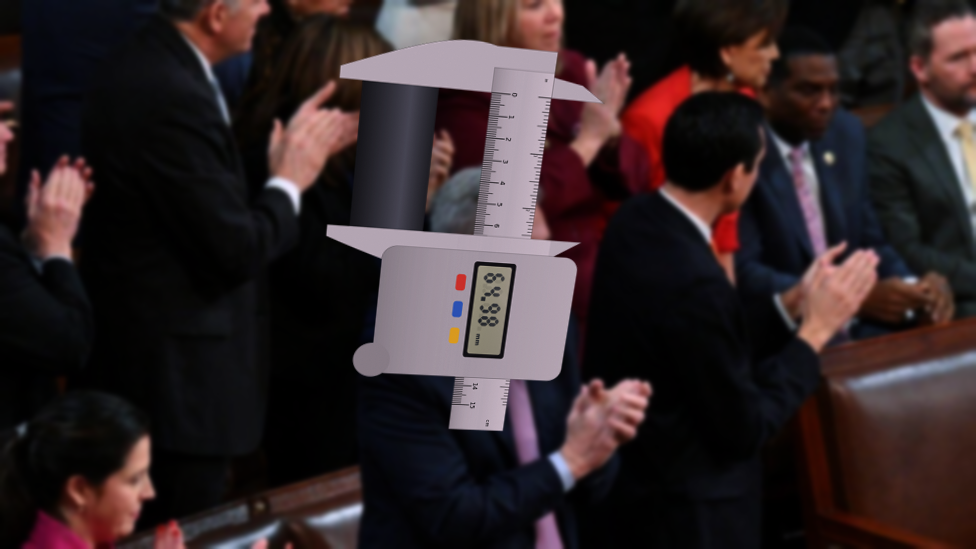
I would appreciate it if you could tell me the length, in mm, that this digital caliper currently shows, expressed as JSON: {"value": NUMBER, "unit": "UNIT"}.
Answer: {"value": 64.98, "unit": "mm"}
